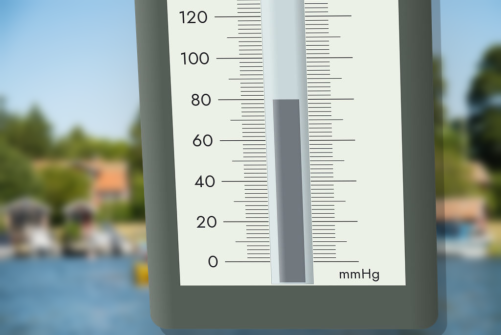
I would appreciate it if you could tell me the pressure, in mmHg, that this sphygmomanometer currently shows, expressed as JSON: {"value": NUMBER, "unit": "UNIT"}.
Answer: {"value": 80, "unit": "mmHg"}
